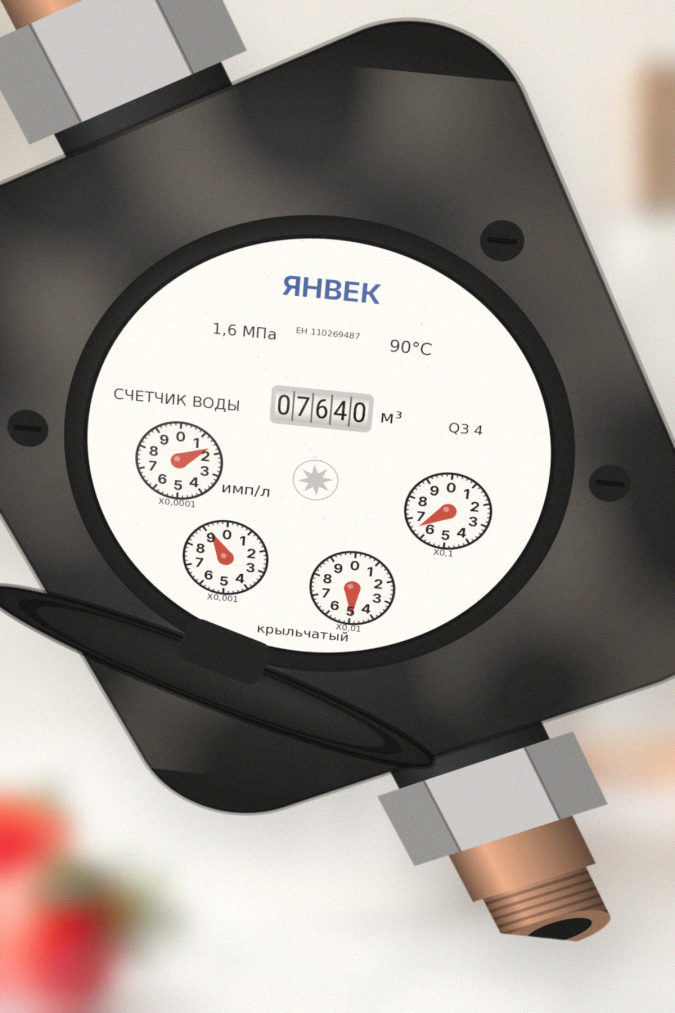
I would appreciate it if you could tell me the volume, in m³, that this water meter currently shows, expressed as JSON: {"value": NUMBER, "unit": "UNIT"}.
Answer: {"value": 7640.6491, "unit": "m³"}
